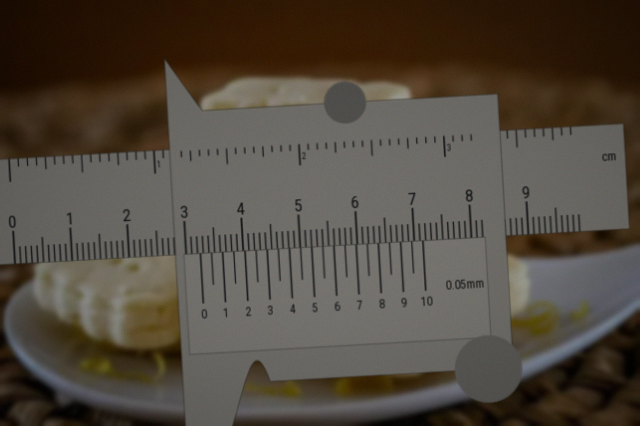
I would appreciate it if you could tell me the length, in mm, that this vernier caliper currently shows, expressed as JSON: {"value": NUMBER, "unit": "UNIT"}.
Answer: {"value": 32.5, "unit": "mm"}
